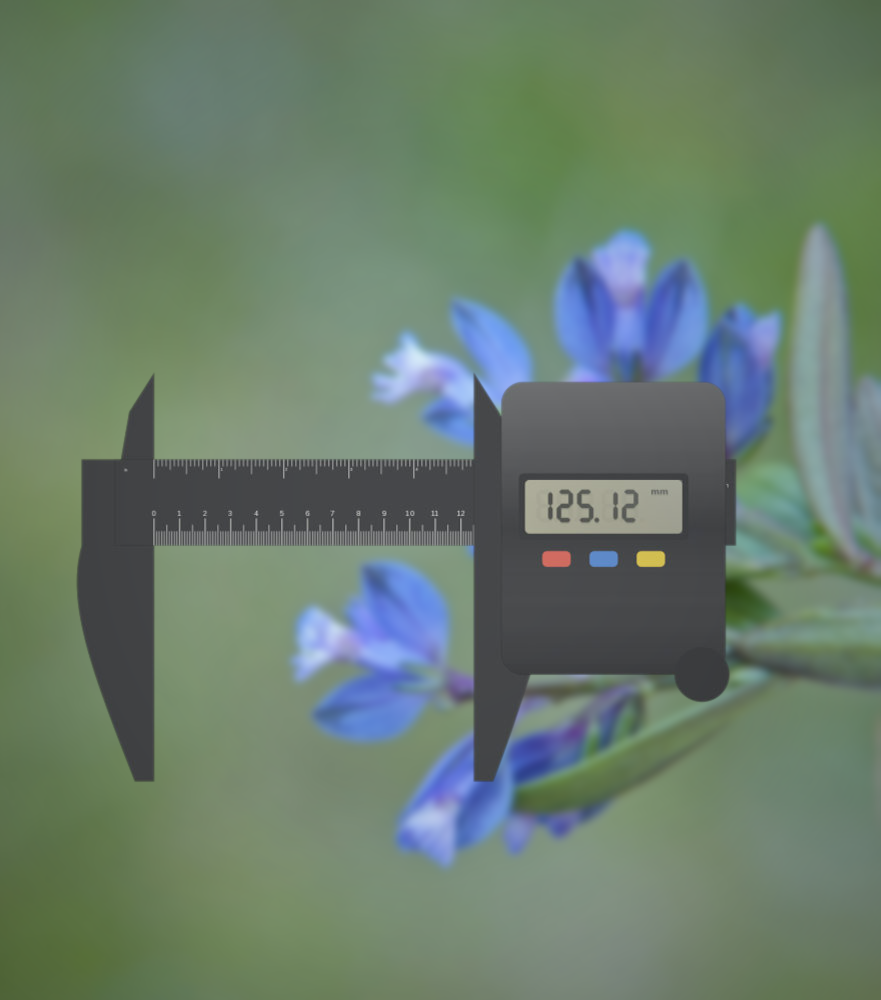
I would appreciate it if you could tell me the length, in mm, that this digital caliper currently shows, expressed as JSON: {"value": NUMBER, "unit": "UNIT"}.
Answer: {"value": 125.12, "unit": "mm"}
